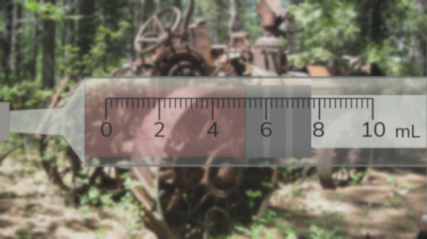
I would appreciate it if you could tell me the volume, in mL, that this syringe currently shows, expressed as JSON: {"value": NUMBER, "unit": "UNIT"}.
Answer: {"value": 5.2, "unit": "mL"}
